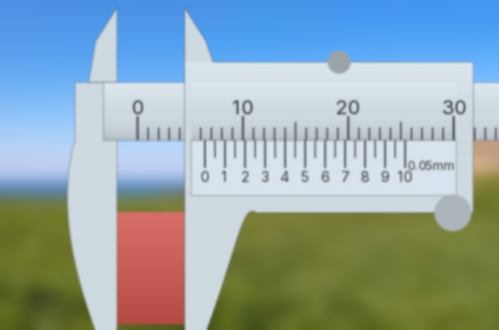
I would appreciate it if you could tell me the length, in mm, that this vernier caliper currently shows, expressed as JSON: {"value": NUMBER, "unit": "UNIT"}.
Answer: {"value": 6.4, "unit": "mm"}
